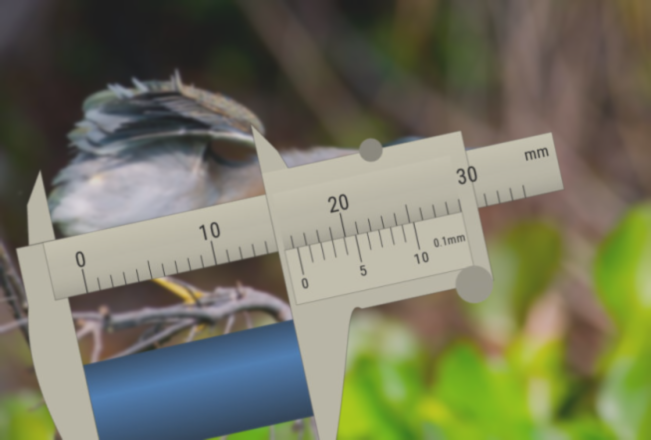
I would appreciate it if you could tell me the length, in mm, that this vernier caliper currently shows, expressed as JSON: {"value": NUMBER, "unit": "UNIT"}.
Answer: {"value": 16.3, "unit": "mm"}
